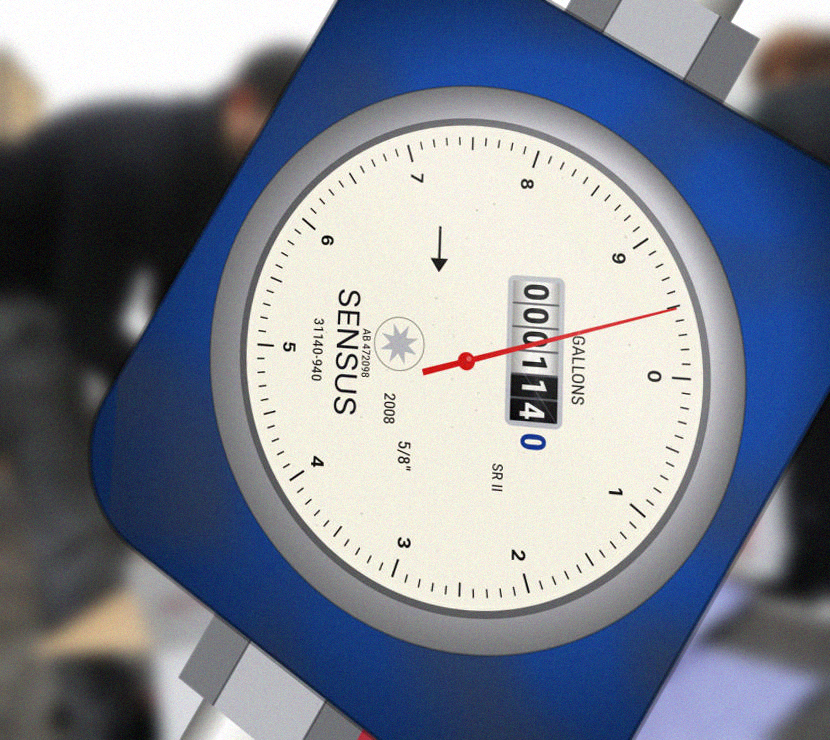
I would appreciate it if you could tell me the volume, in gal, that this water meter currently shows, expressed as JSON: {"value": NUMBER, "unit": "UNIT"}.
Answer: {"value": 1139.5, "unit": "gal"}
